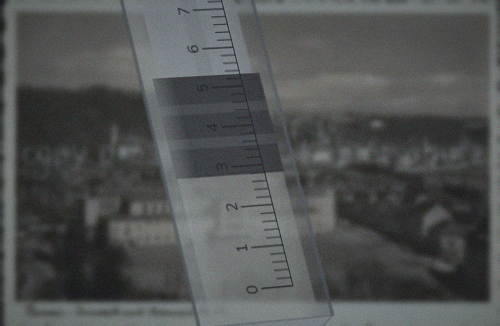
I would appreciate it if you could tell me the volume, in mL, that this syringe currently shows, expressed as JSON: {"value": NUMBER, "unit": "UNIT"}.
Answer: {"value": 2.8, "unit": "mL"}
